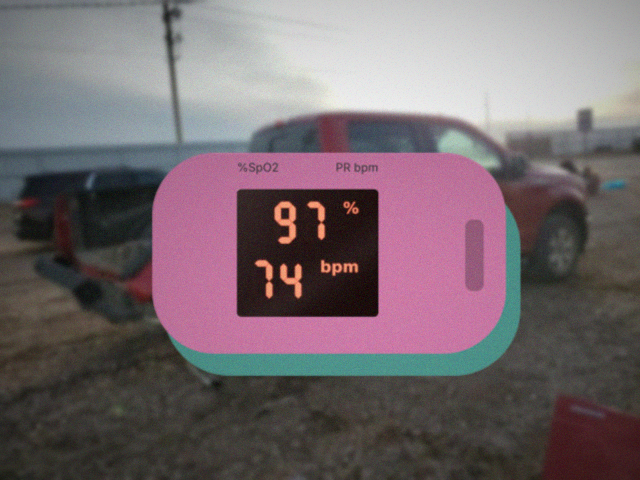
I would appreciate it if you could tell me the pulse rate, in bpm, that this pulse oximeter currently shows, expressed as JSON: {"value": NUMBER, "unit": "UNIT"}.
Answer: {"value": 74, "unit": "bpm"}
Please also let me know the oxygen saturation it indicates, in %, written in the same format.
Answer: {"value": 97, "unit": "%"}
